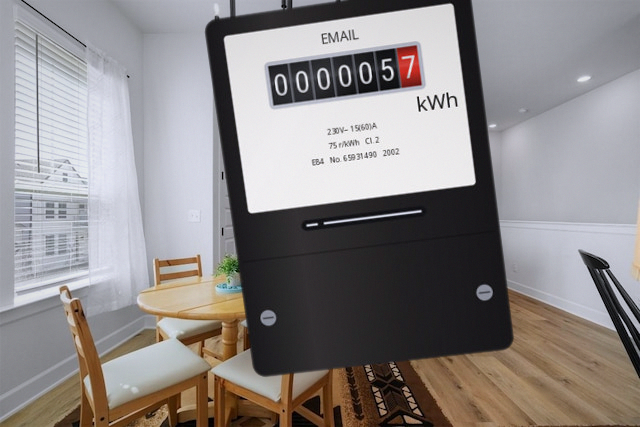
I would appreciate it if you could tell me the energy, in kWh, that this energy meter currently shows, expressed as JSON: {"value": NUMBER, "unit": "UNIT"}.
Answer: {"value": 5.7, "unit": "kWh"}
